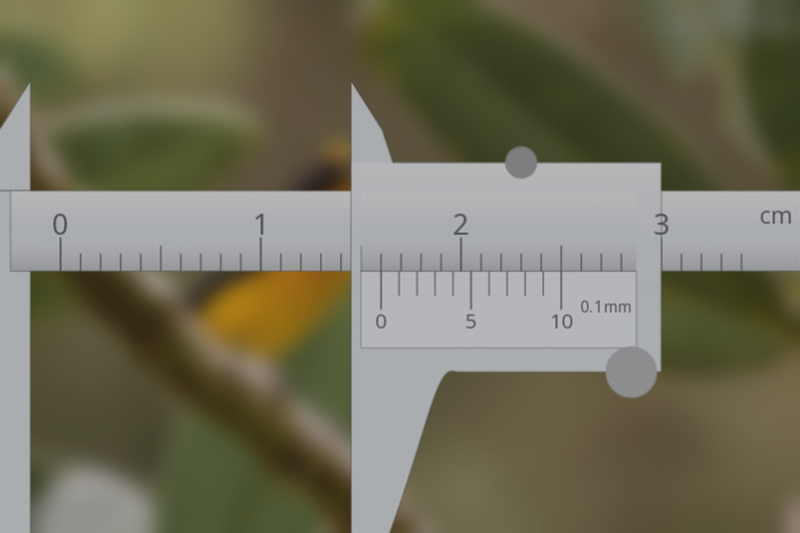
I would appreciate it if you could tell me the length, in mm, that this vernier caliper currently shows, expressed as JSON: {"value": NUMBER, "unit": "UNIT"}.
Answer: {"value": 16.0, "unit": "mm"}
